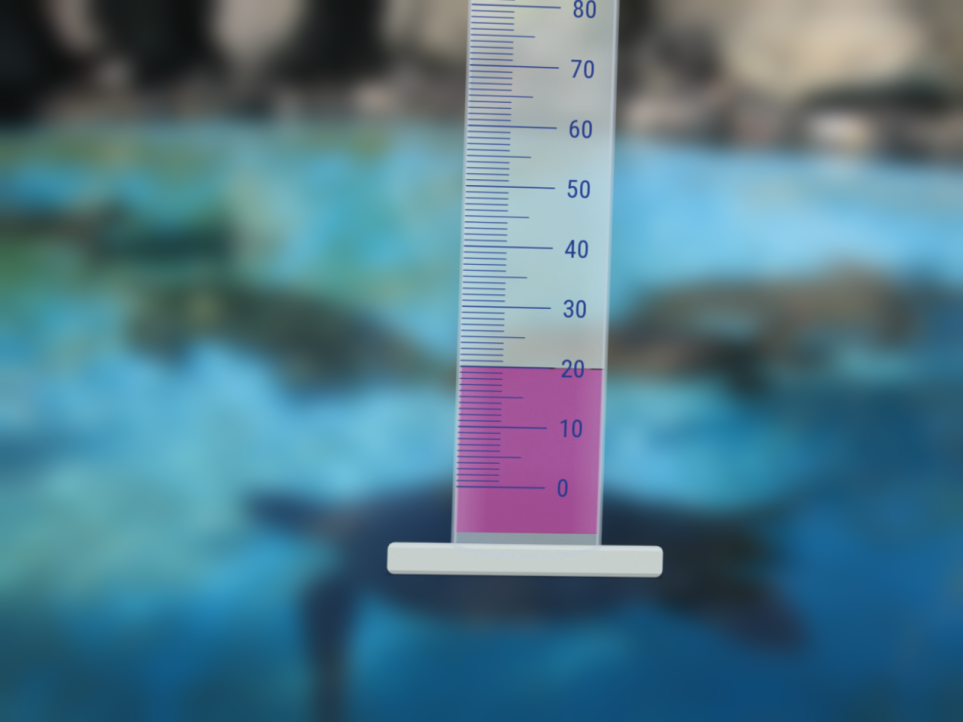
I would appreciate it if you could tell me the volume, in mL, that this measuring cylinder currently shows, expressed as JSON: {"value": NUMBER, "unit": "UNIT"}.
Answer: {"value": 20, "unit": "mL"}
